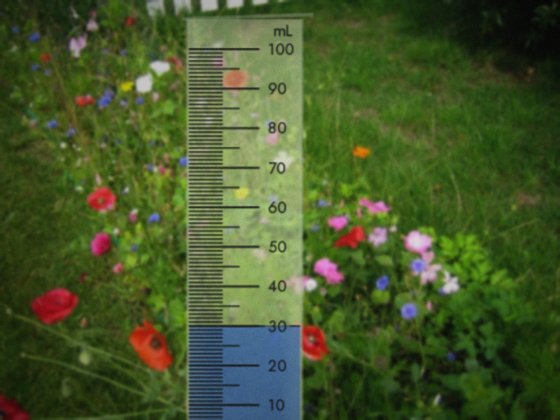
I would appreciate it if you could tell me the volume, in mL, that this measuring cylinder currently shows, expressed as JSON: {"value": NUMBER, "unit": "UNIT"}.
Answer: {"value": 30, "unit": "mL"}
